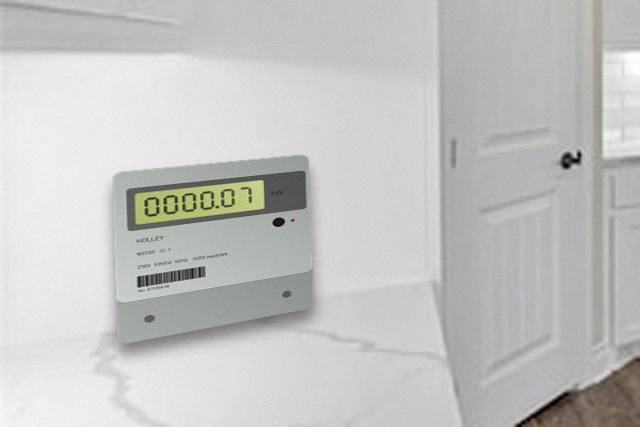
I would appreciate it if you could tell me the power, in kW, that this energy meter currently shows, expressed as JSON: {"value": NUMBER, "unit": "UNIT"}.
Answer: {"value": 0.07, "unit": "kW"}
